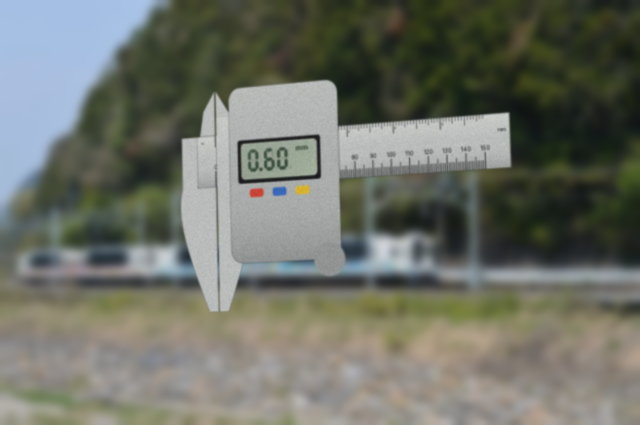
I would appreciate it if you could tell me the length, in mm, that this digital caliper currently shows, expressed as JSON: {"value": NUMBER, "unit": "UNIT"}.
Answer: {"value": 0.60, "unit": "mm"}
